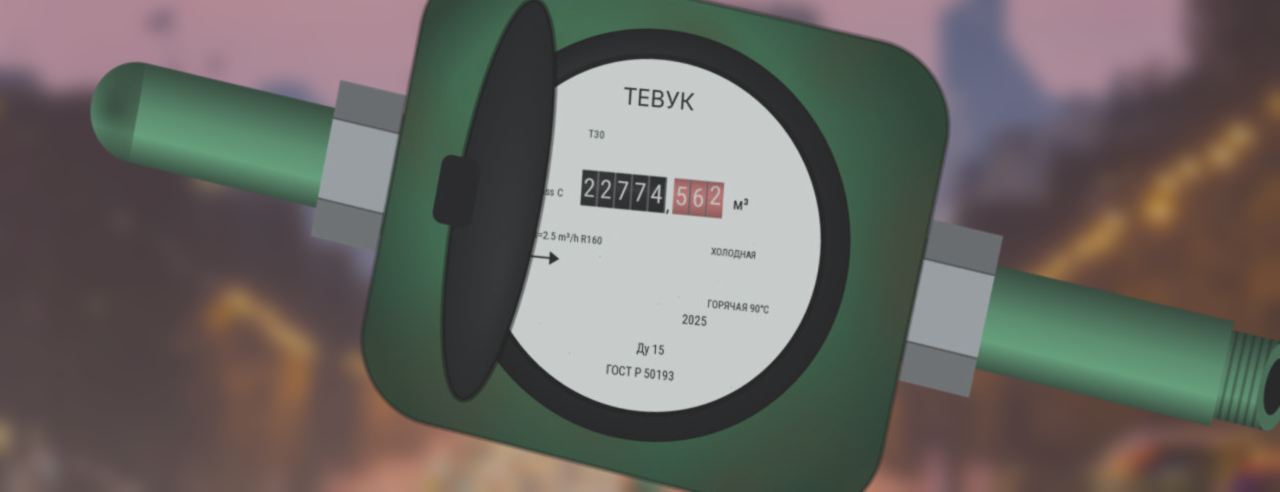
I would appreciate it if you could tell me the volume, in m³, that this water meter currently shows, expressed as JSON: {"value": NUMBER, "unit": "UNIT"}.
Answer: {"value": 22774.562, "unit": "m³"}
